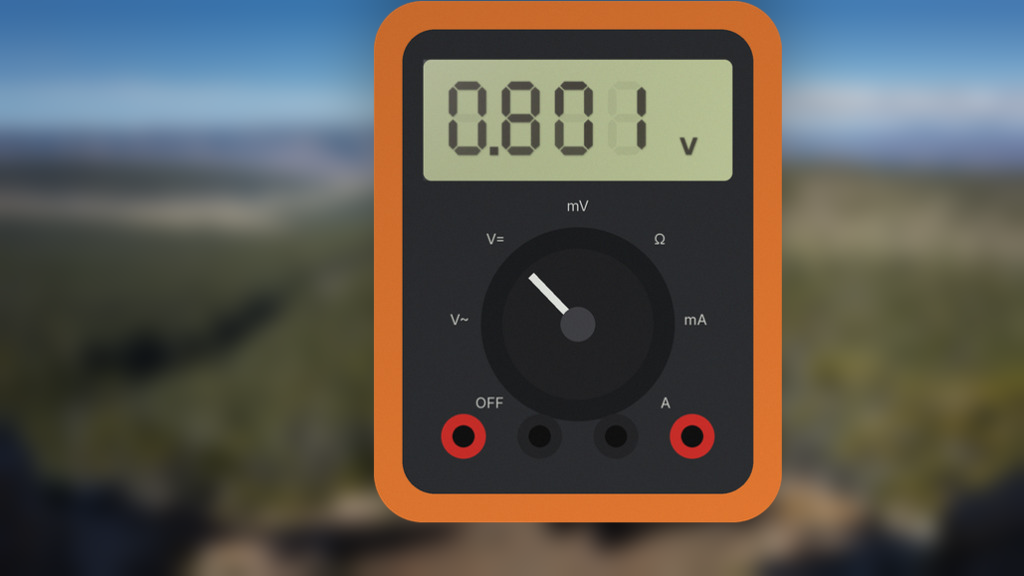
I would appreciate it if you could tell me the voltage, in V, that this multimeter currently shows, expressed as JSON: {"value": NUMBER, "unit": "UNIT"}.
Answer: {"value": 0.801, "unit": "V"}
